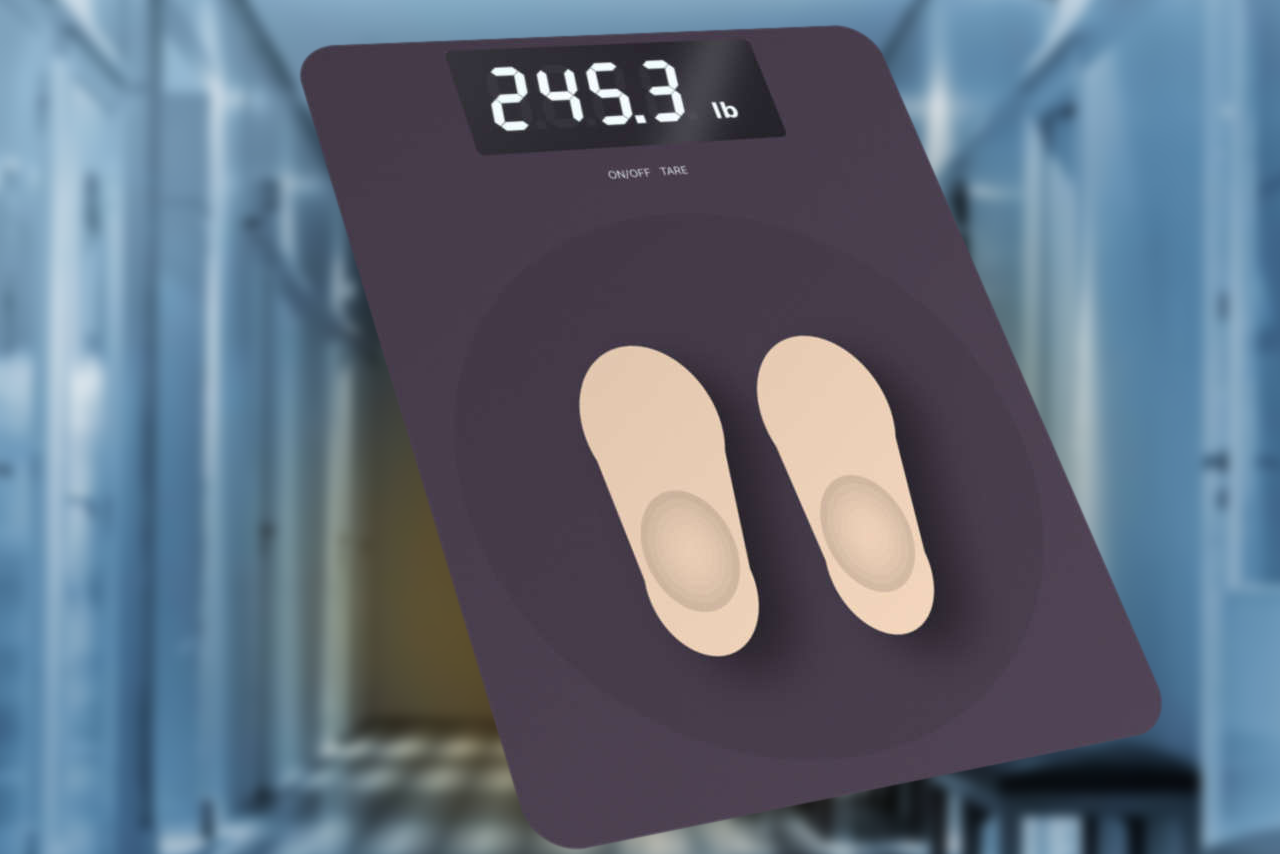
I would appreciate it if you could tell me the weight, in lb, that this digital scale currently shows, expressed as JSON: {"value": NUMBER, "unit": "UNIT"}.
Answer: {"value": 245.3, "unit": "lb"}
